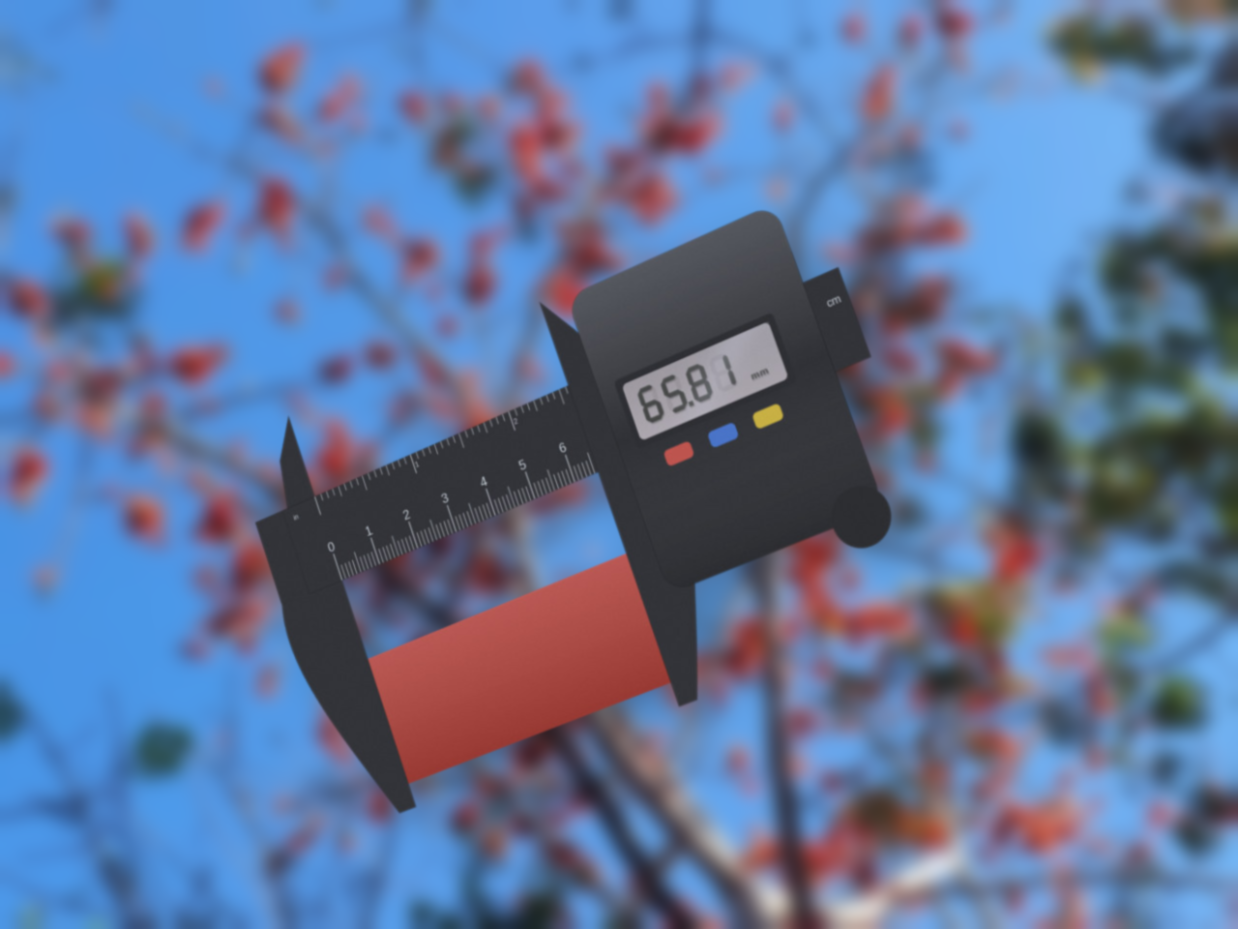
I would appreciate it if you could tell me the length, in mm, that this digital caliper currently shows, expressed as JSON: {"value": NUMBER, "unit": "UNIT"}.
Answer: {"value": 65.81, "unit": "mm"}
